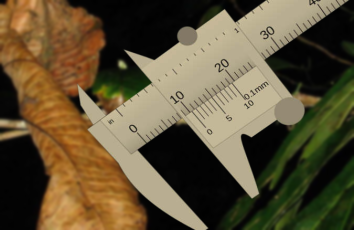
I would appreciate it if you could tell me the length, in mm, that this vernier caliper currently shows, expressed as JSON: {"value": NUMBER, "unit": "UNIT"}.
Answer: {"value": 10.4, "unit": "mm"}
